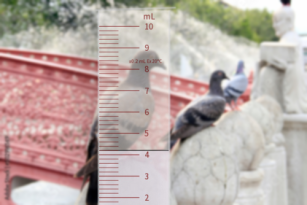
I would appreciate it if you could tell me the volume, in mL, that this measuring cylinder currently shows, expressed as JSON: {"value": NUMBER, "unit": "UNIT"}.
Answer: {"value": 4.2, "unit": "mL"}
